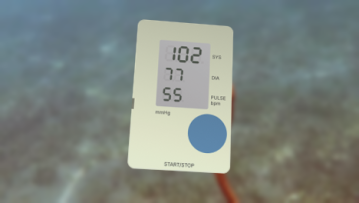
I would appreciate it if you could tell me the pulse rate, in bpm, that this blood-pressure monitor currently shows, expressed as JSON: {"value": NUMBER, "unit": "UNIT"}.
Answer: {"value": 55, "unit": "bpm"}
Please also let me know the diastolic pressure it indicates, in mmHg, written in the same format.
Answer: {"value": 77, "unit": "mmHg"}
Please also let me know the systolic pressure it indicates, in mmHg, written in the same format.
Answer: {"value": 102, "unit": "mmHg"}
